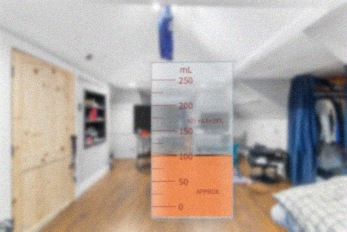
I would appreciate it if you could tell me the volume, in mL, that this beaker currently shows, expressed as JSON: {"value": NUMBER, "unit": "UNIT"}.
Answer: {"value": 100, "unit": "mL"}
